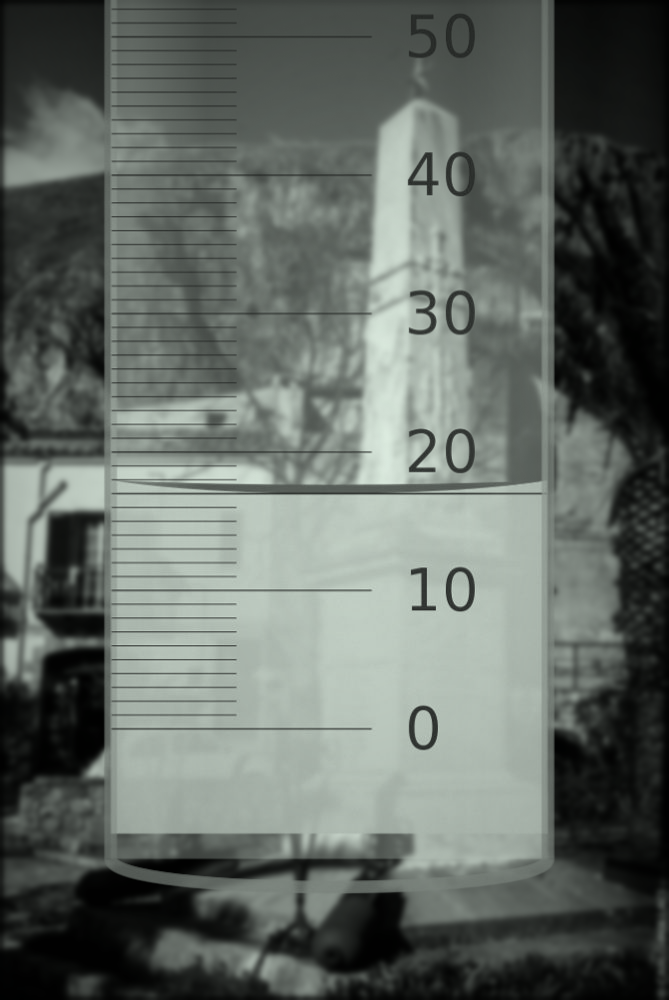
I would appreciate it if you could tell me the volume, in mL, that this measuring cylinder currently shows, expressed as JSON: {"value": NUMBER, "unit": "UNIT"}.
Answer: {"value": 17, "unit": "mL"}
